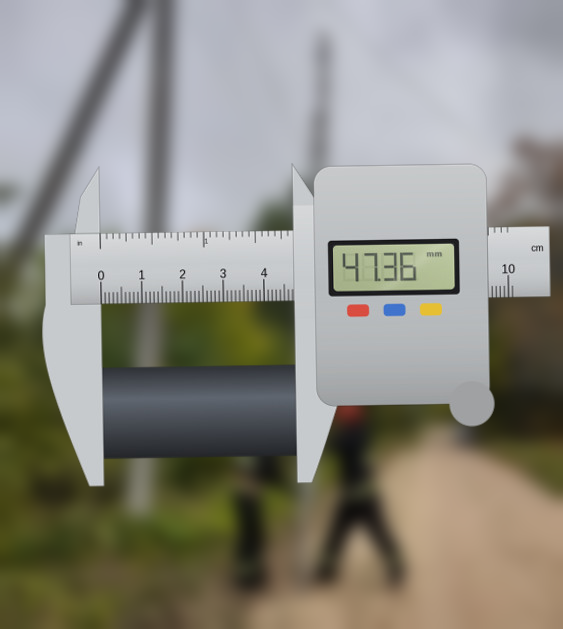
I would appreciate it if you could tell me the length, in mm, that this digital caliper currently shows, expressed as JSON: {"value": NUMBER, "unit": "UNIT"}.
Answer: {"value": 47.36, "unit": "mm"}
